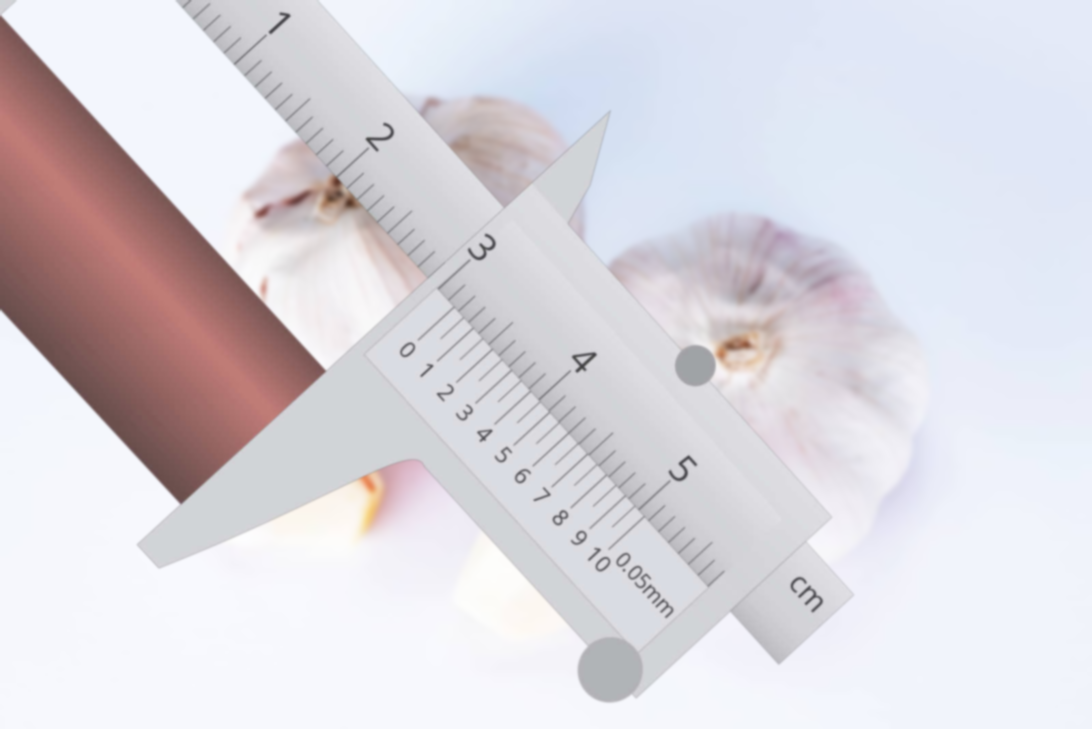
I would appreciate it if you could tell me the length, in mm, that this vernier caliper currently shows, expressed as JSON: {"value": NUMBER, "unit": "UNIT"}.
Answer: {"value": 31.6, "unit": "mm"}
